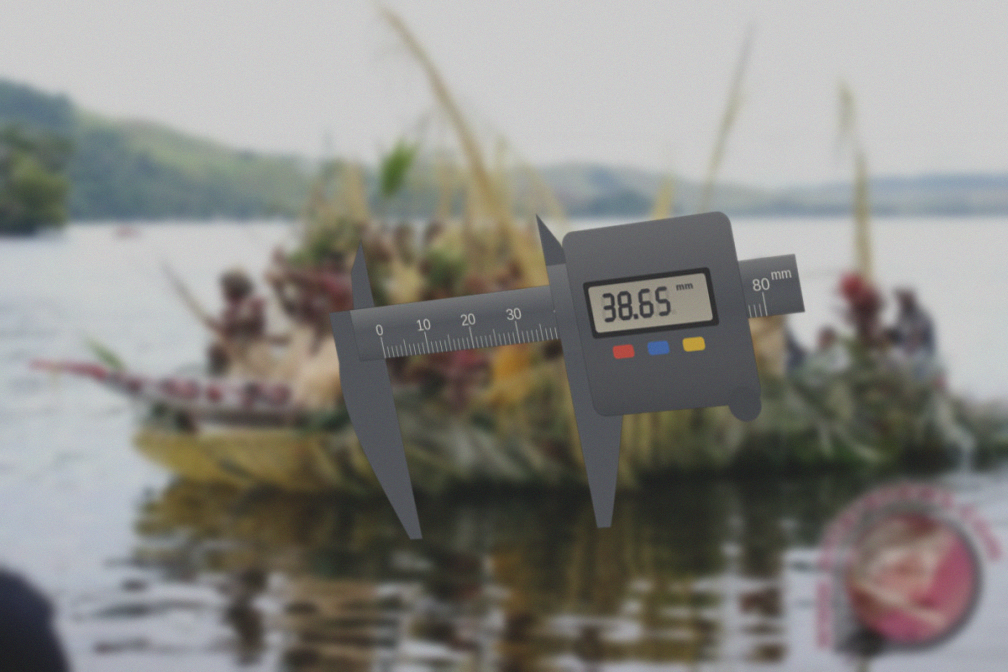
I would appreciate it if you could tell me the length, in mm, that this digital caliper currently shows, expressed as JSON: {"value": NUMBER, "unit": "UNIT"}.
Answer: {"value": 38.65, "unit": "mm"}
